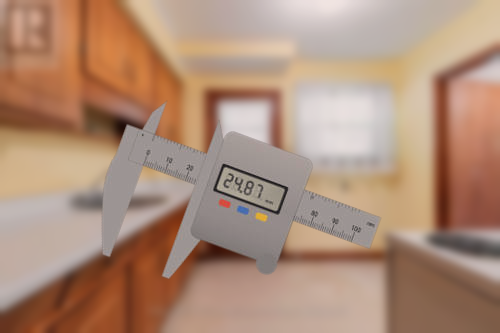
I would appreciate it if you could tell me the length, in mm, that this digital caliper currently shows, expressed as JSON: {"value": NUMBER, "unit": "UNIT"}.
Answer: {"value": 24.87, "unit": "mm"}
